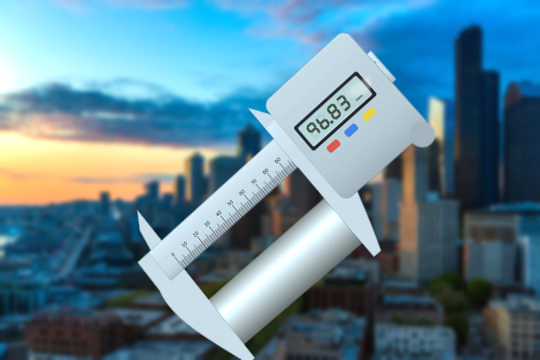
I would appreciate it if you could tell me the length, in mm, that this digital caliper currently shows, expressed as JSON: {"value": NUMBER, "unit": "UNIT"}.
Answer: {"value": 96.83, "unit": "mm"}
